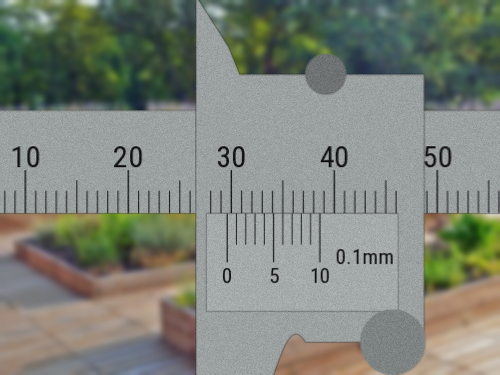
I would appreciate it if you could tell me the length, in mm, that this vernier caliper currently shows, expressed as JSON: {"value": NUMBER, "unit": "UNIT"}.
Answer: {"value": 29.6, "unit": "mm"}
